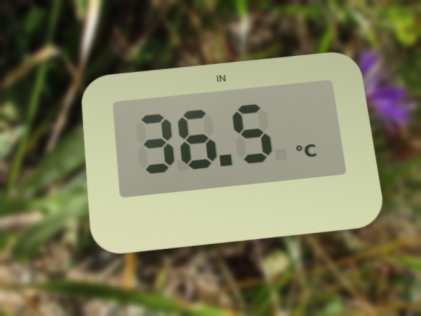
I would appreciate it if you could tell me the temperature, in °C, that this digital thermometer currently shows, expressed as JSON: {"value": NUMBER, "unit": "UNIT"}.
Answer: {"value": 36.5, "unit": "°C"}
